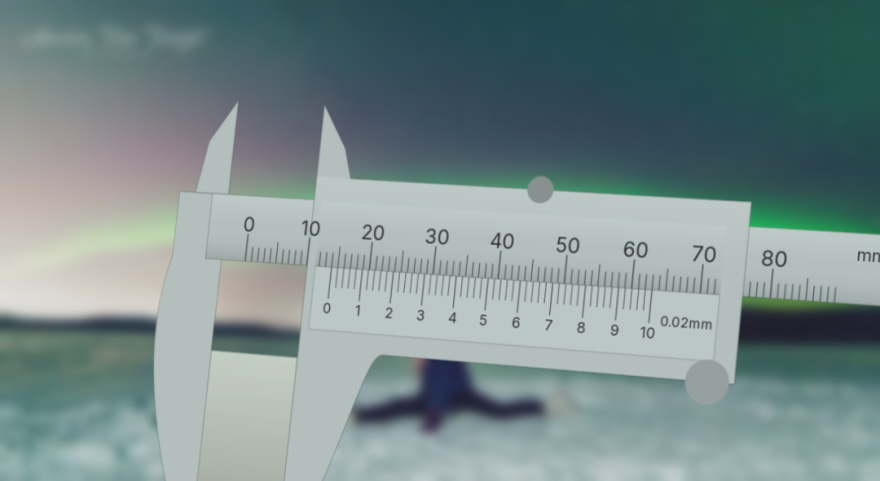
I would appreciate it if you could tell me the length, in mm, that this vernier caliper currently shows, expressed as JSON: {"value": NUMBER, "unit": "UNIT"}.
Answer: {"value": 14.0, "unit": "mm"}
